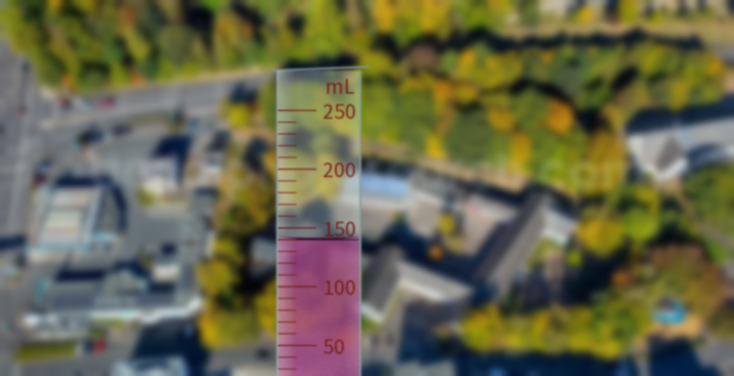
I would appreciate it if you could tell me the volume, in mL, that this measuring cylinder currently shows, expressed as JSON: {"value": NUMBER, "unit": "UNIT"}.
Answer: {"value": 140, "unit": "mL"}
